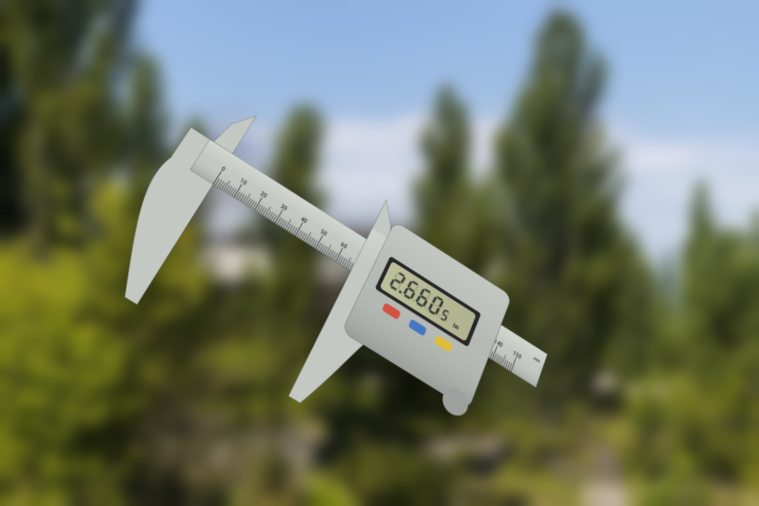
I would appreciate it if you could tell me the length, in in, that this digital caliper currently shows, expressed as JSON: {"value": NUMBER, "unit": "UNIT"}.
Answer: {"value": 2.6605, "unit": "in"}
